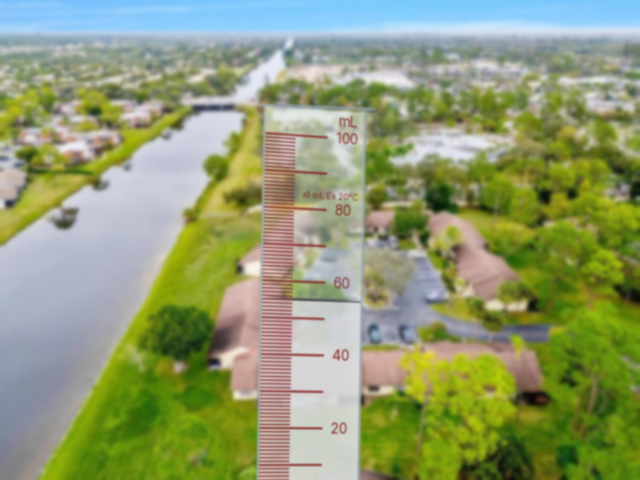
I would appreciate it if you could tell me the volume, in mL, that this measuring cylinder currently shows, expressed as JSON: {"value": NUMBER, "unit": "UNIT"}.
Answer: {"value": 55, "unit": "mL"}
